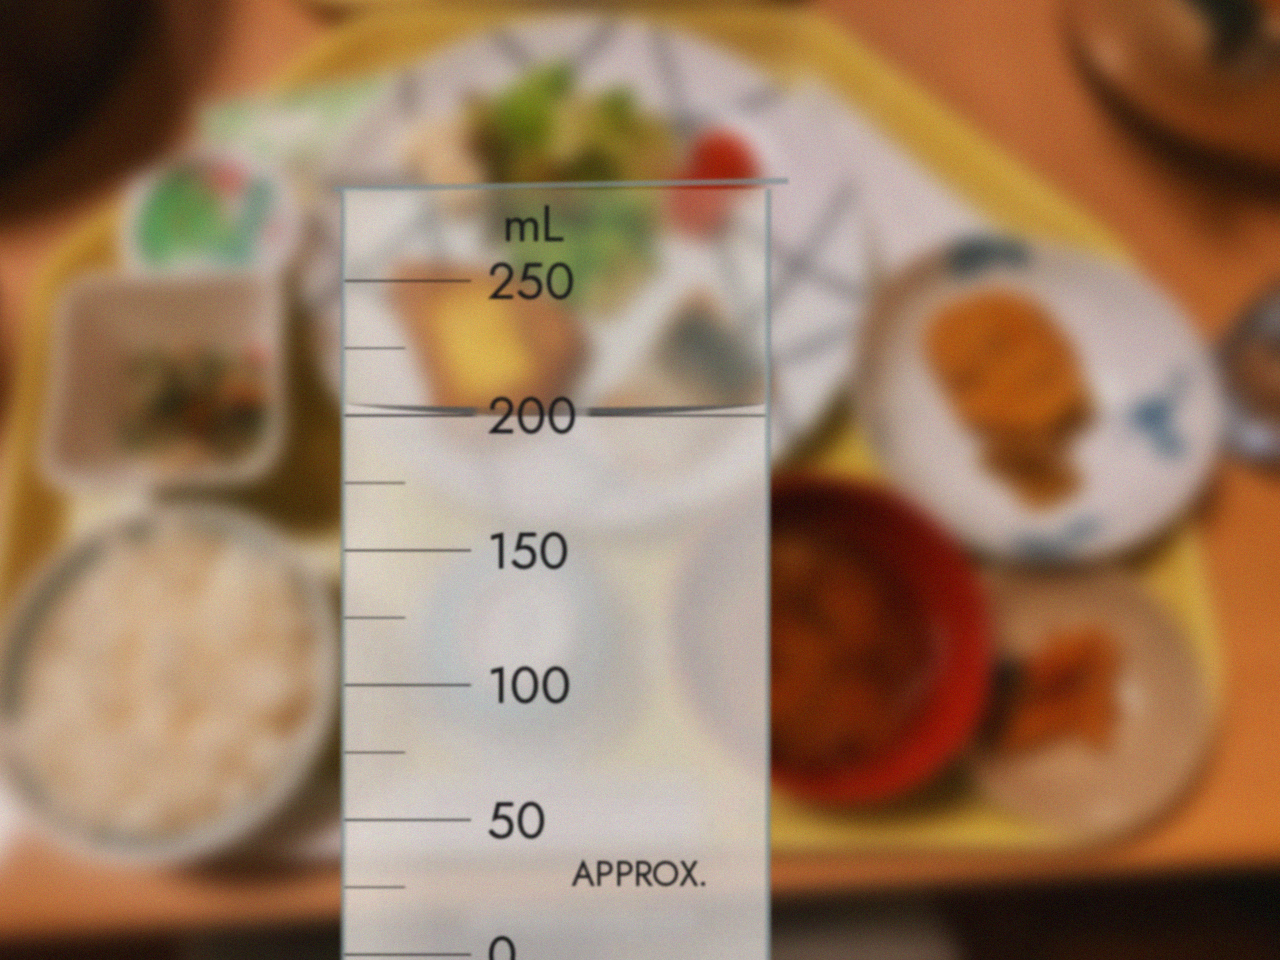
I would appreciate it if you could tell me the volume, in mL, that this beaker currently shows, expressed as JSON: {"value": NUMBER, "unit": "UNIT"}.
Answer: {"value": 200, "unit": "mL"}
